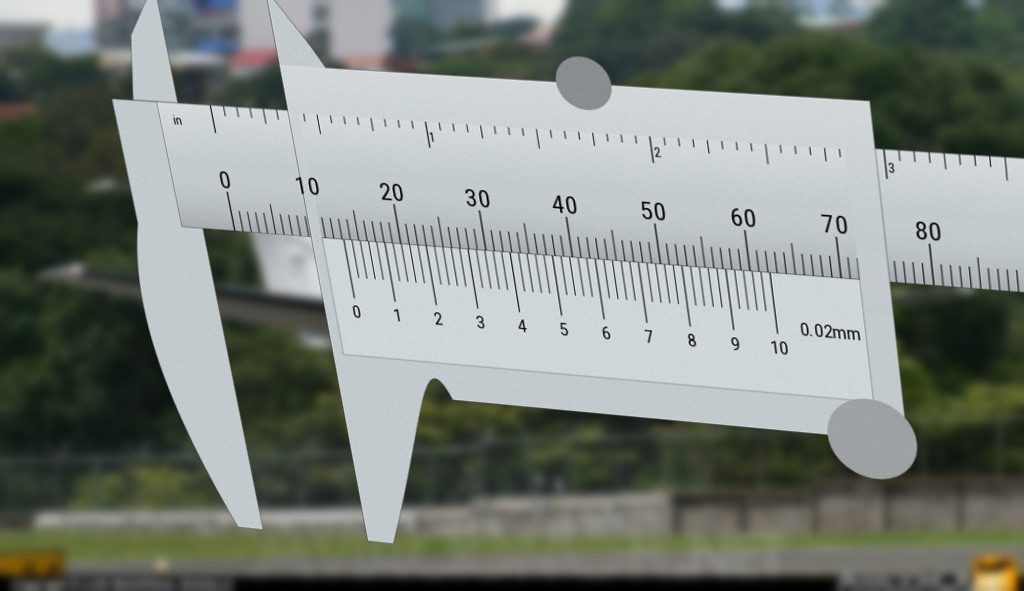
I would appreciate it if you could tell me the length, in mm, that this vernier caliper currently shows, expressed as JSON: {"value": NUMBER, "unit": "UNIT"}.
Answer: {"value": 13.2, "unit": "mm"}
